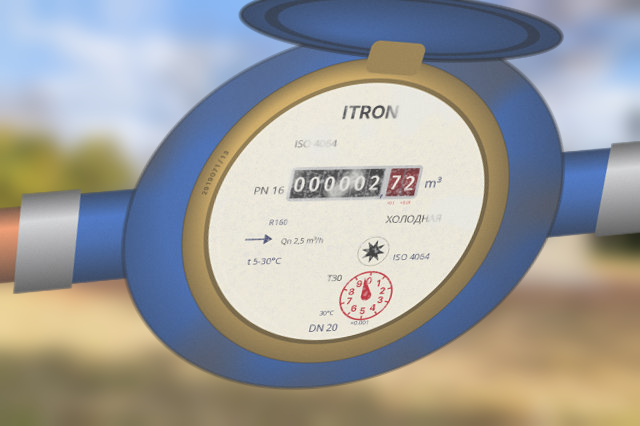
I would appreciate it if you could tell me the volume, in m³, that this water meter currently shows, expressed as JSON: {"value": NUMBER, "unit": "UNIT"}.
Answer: {"value": 2.719, "unit": "m³"}
